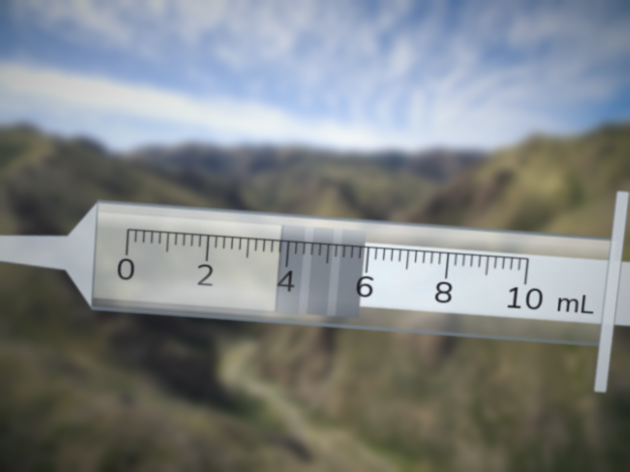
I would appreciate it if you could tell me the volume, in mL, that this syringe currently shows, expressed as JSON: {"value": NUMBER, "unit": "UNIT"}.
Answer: {"value": 3.8, "unit": "mL"}
